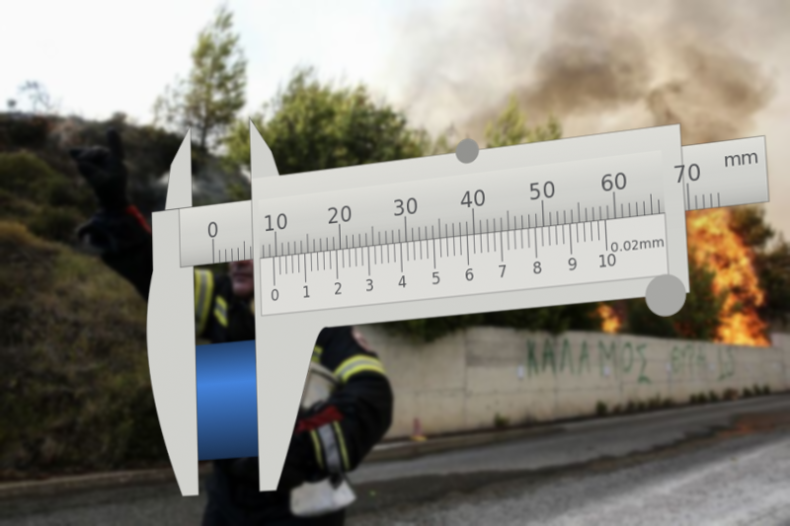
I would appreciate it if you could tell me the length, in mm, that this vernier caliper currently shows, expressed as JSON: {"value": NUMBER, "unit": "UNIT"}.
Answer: {"value": 9.6, "unit": "mm"}
